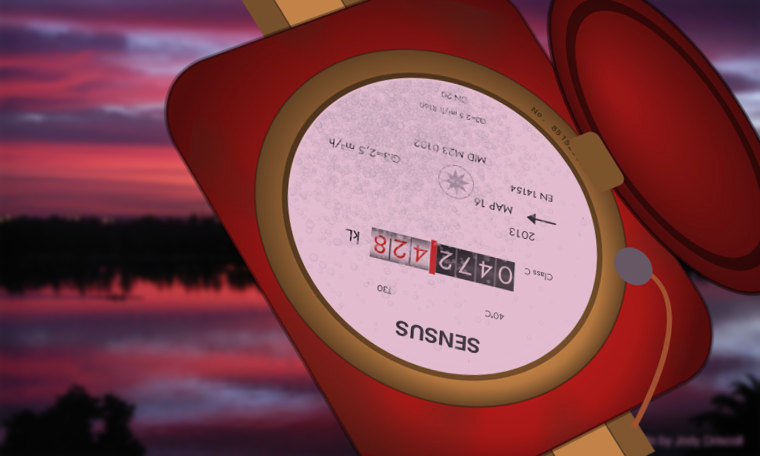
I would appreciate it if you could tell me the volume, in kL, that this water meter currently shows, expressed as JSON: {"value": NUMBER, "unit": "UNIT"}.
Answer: {"value": 472.428, "unit": "kL"}
